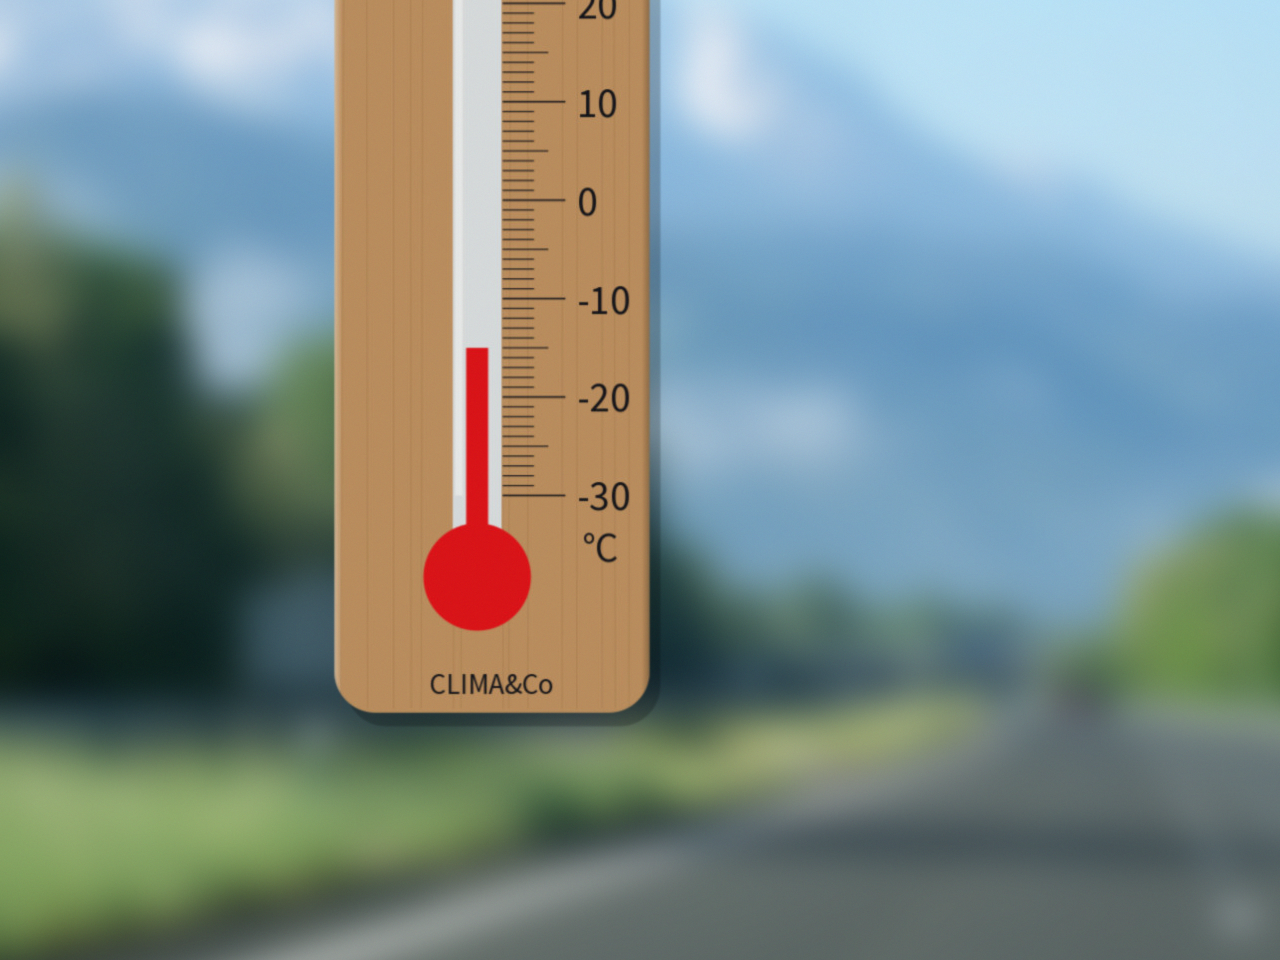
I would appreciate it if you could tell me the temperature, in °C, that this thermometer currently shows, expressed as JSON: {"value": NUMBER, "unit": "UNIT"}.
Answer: {"value": -15, "unit": "°C"}
